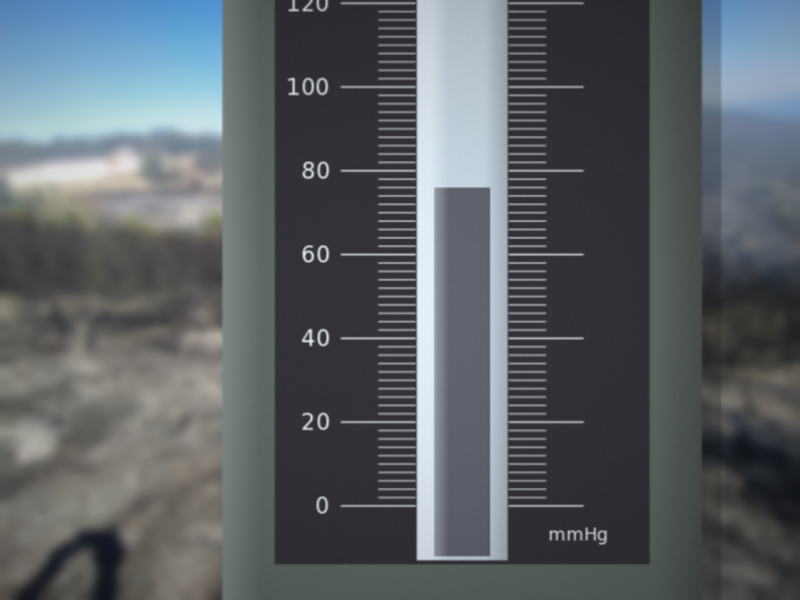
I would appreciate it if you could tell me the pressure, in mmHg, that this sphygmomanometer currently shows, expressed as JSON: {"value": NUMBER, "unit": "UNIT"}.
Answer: {"value": 76, "unit": "mmHg"}
